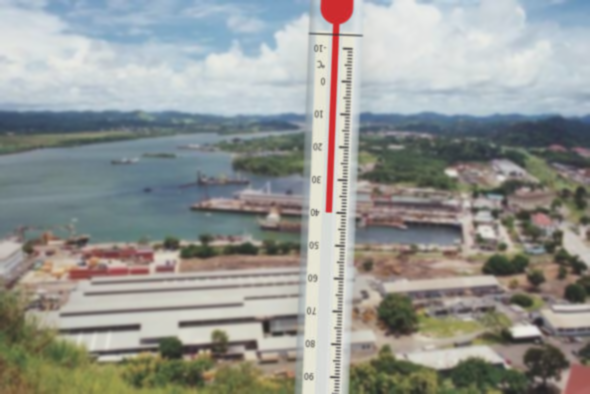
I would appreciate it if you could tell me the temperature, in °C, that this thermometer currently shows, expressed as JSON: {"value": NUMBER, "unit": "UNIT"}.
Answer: {"value": 40, "unit": "°C"}
